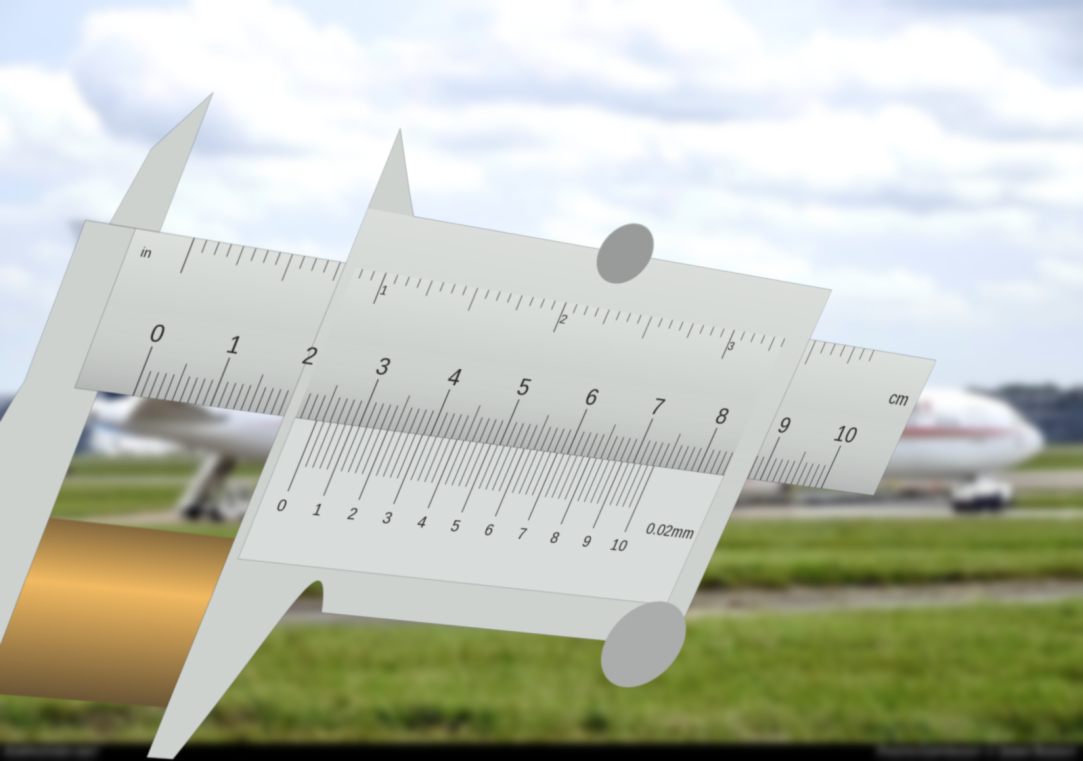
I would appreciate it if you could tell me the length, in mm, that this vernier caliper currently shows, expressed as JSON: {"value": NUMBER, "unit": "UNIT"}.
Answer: {"value": 24.2, "unit": "mm"}
